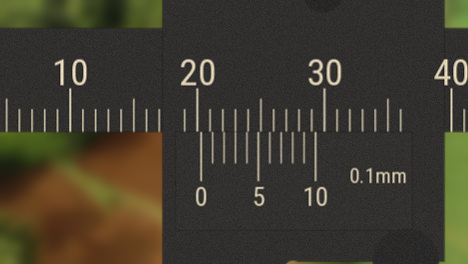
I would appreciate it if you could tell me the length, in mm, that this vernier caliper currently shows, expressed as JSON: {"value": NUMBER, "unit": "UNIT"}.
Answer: {"value": 20.3, "unit": "mm"}
